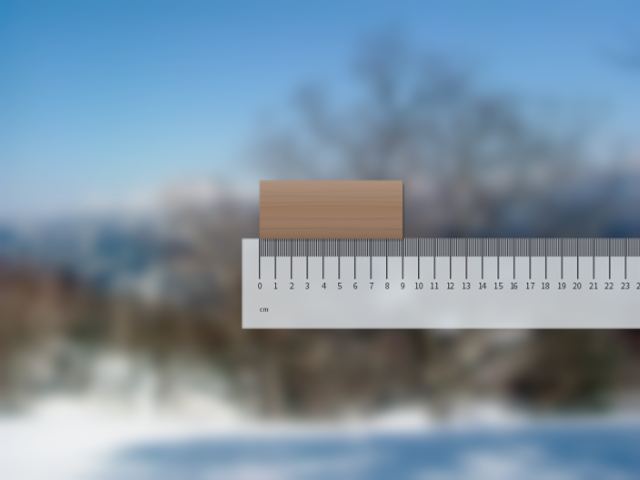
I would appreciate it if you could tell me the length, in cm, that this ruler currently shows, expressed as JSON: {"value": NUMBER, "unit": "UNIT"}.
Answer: {"value": 9, "unit": "cm"}
